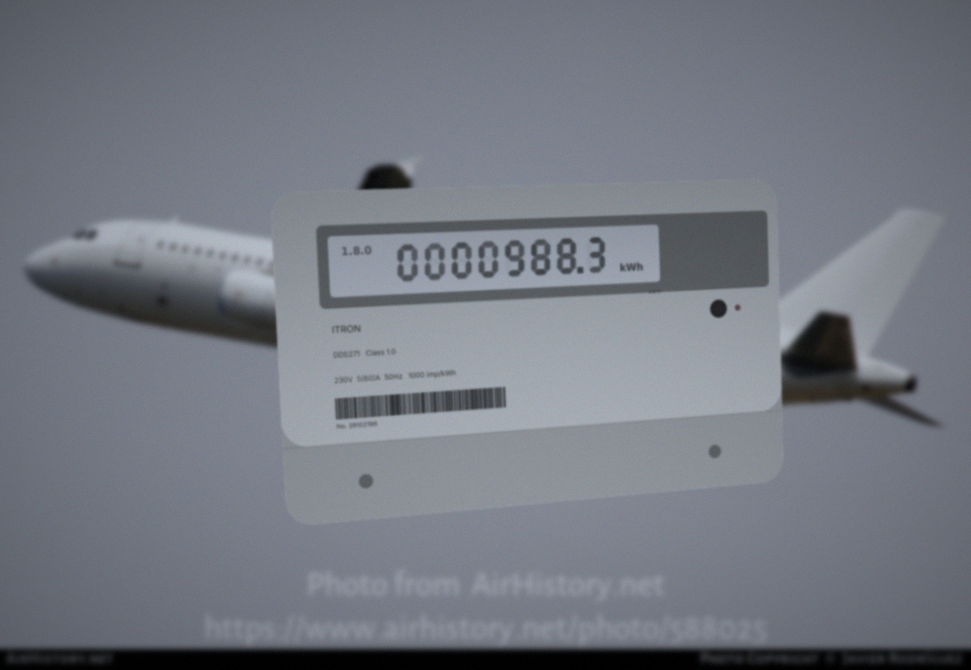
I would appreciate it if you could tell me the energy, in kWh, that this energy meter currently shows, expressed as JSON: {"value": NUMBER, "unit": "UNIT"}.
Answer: {"value": 988.3, "unit": "kWh"}
